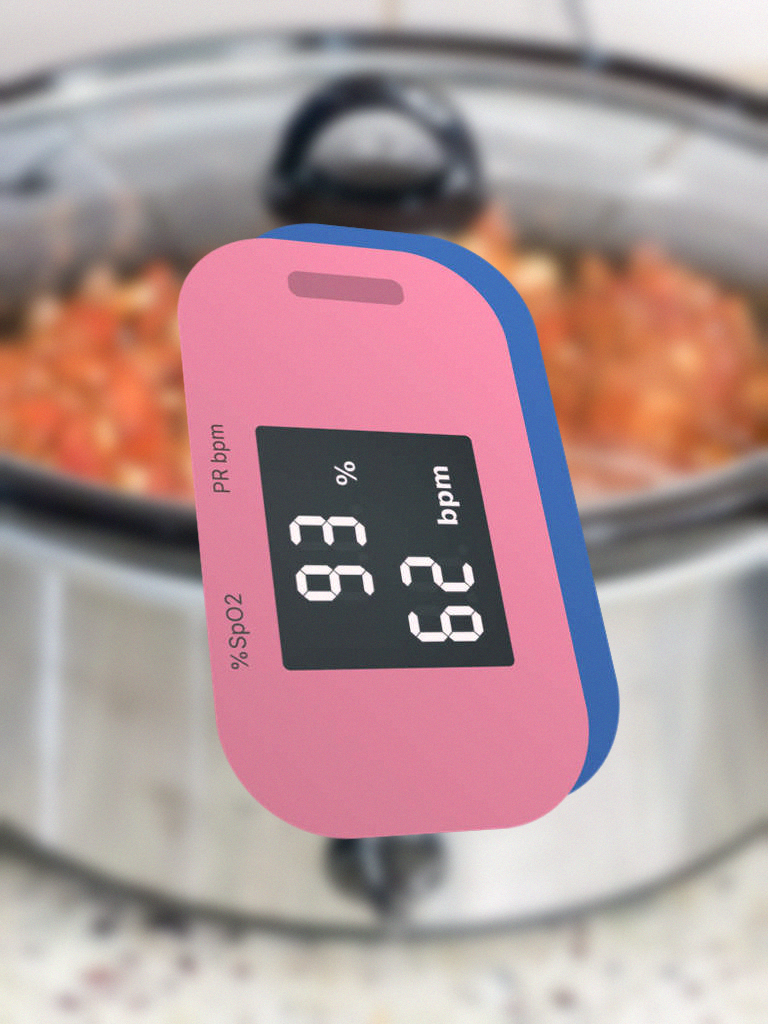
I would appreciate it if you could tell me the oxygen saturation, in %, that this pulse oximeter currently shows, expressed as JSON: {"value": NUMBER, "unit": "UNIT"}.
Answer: {"value": 93, "unit": "%"}
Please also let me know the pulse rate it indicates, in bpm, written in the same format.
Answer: {"value": 62, "unit": "bpm"}
